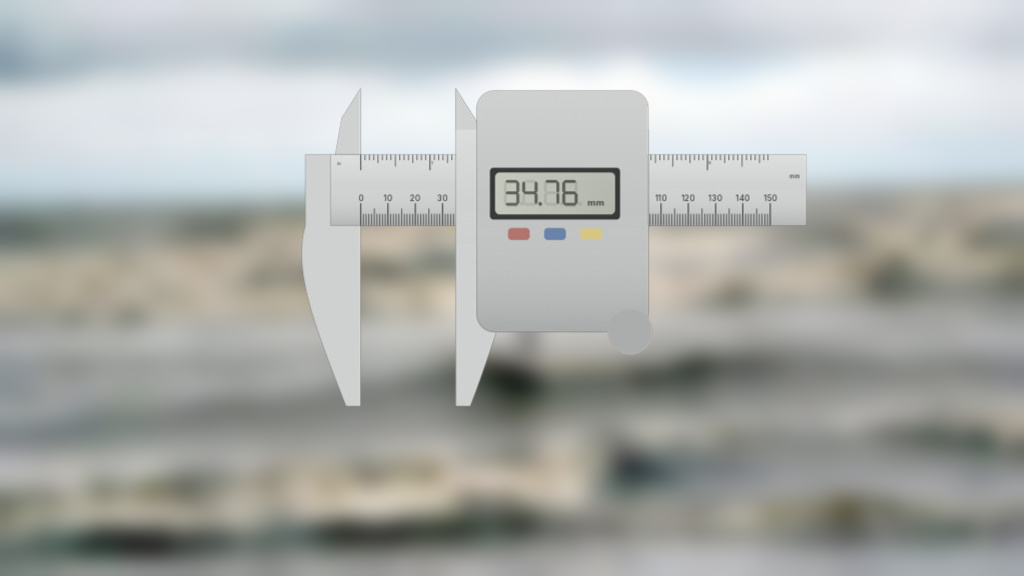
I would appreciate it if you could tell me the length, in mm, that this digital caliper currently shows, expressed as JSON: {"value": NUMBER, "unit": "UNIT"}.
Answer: {"value": 34.76, "unit": "mm"}
